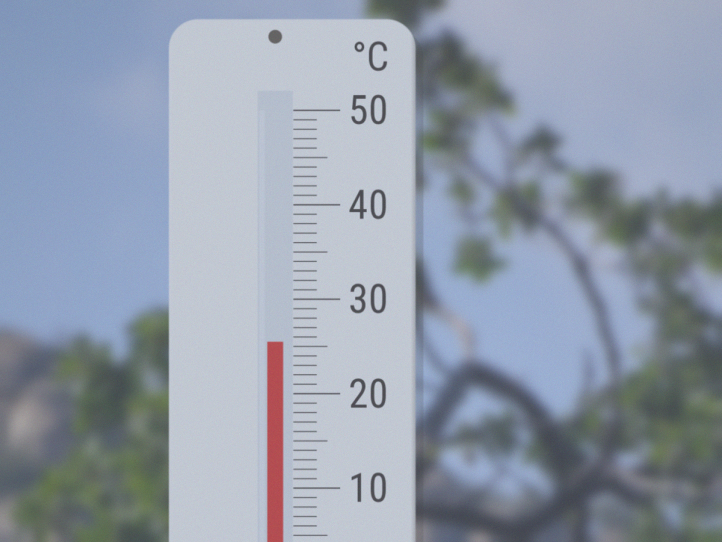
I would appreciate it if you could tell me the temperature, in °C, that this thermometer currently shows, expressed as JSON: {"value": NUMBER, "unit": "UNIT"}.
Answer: {"value": 25.5, "unit": "°C"}
